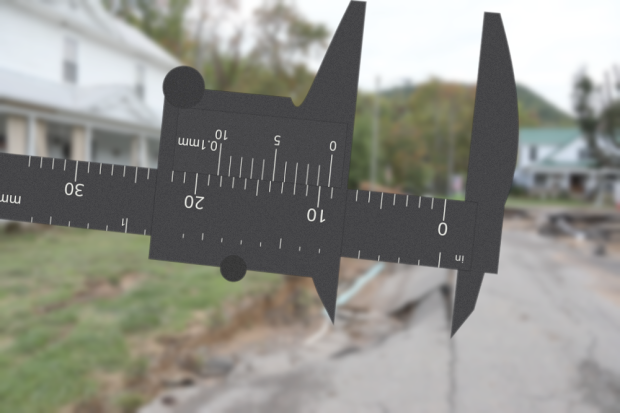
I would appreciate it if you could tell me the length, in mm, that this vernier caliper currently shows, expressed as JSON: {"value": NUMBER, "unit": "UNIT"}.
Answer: {"value": 9.3, "unit": "mm"}
